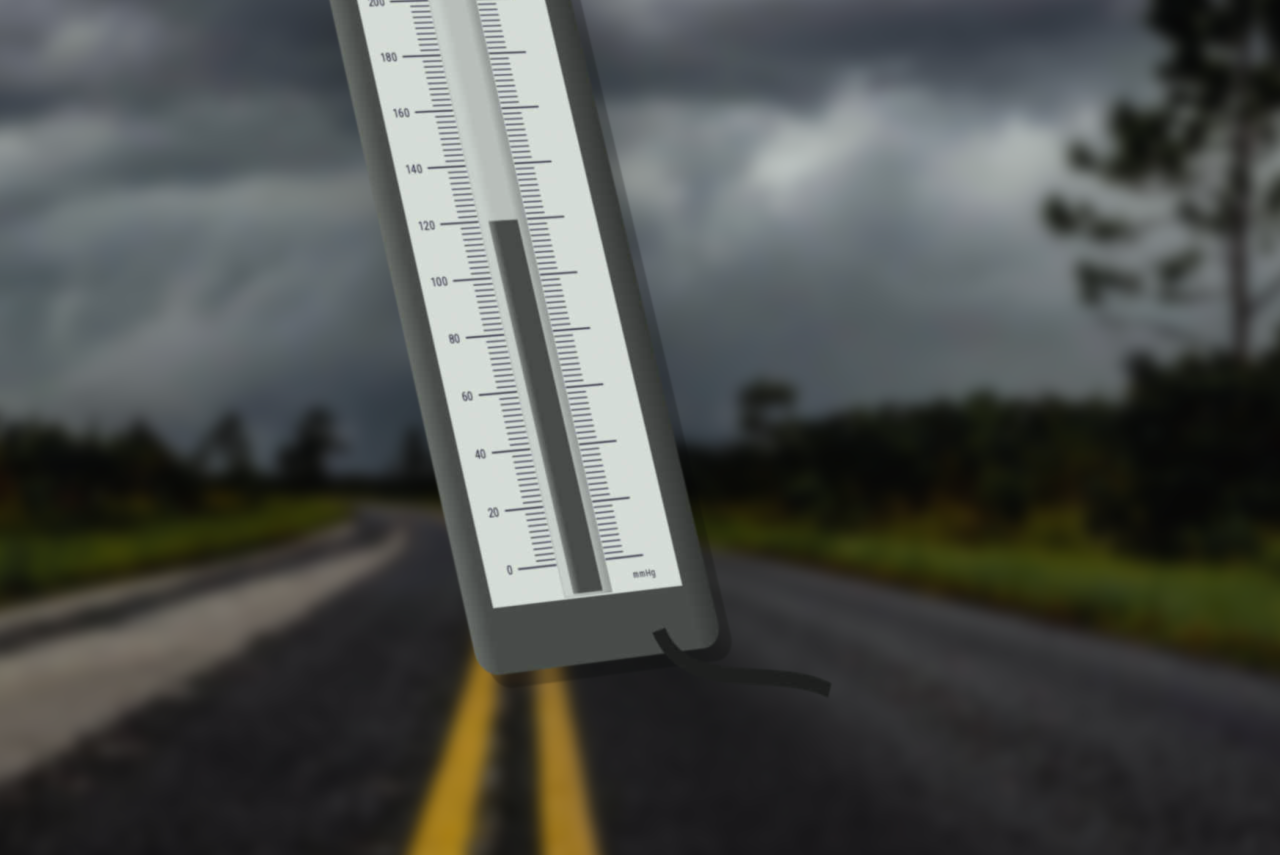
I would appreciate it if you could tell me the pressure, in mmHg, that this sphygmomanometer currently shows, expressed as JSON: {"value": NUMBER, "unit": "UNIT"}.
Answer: {"value": 120, "unit": "mmHg"}
